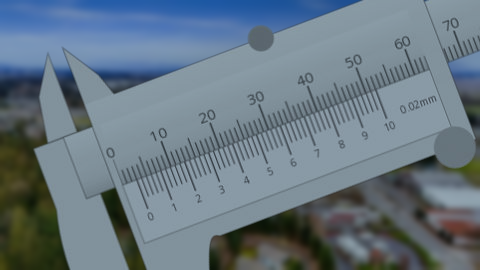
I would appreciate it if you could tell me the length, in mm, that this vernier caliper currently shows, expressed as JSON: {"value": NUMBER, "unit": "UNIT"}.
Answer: {"value": 3.0, "unit": "mm"}
